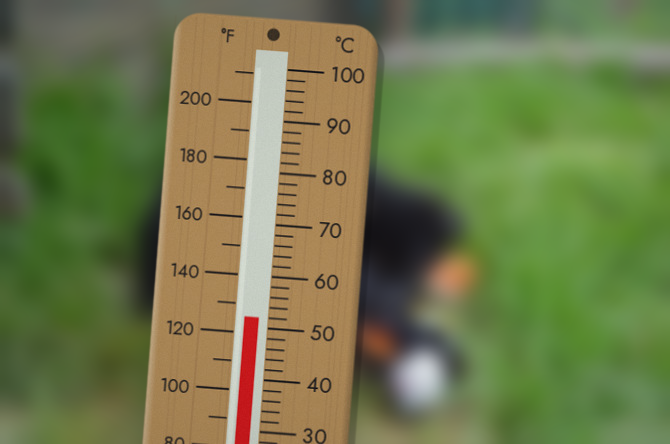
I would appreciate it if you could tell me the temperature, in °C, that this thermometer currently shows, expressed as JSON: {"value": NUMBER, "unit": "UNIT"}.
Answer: {"value": 52, "unit": "°C"}
